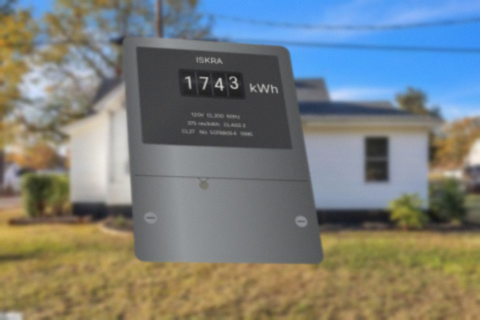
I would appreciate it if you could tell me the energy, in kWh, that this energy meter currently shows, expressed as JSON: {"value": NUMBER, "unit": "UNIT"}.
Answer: {"value": 1743, "unit": "kWh"}
